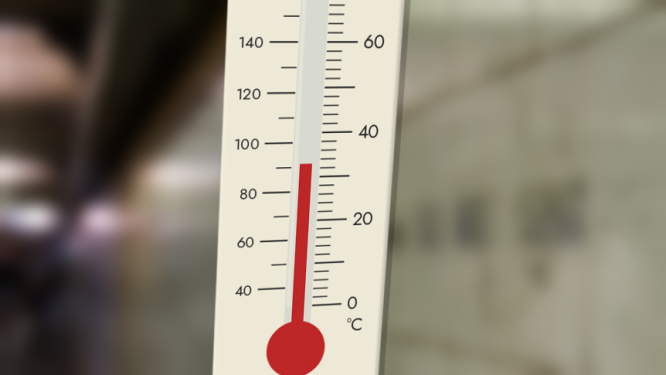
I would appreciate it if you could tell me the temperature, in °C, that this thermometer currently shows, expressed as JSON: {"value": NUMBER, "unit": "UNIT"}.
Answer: {"value": 33, "unit": "°C"}
